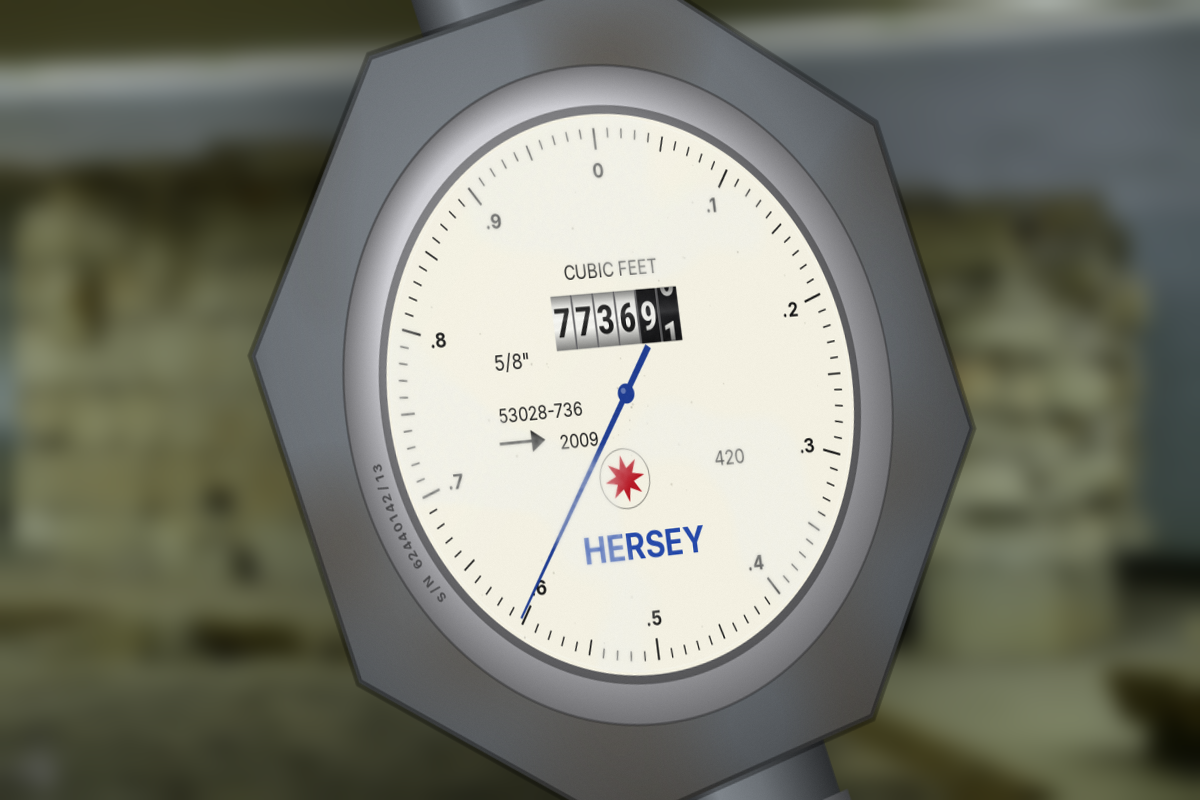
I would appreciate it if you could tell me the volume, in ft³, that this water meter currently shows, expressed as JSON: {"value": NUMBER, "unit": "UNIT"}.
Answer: {"value": 773690.60, "unit": "ft³"}
